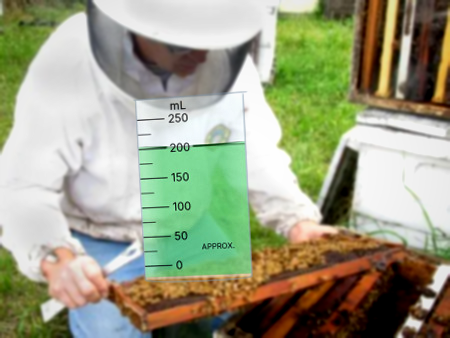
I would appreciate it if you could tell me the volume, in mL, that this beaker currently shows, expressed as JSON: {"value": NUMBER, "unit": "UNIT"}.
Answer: {"value": 200, "unit": "mL"}
